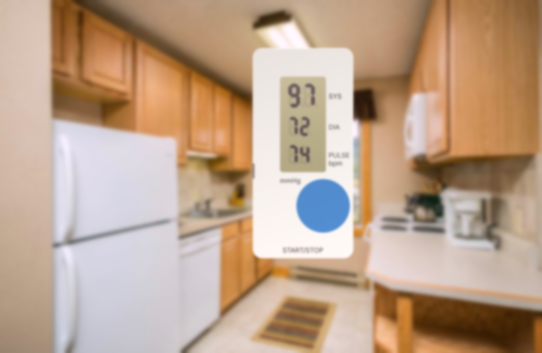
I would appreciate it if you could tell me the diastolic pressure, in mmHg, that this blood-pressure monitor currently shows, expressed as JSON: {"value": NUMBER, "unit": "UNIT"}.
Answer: {"value": 72, "unit": "mmHg"}
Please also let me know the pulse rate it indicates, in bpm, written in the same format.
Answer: {"value": 74, "unit": "bpm"}
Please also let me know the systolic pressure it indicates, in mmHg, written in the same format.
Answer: {"value": 97, "unit": "mmHg"}
